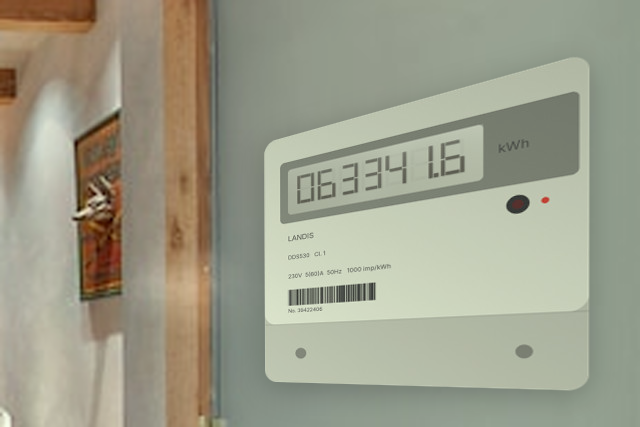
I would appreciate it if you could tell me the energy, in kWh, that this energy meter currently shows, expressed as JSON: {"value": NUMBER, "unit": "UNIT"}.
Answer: {"value": 63341.6, "unit": "kWh"}
